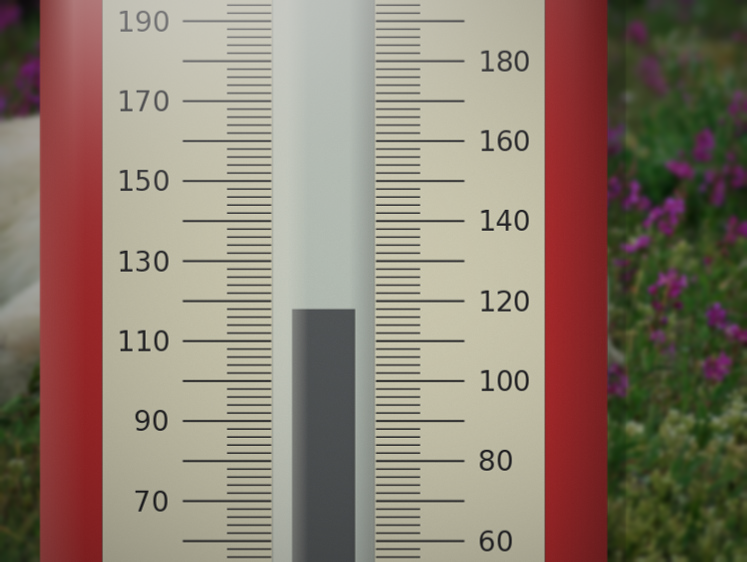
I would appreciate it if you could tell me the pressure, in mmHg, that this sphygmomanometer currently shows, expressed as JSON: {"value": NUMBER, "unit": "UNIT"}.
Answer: {"value": 118, "unit": "mmHg"}
